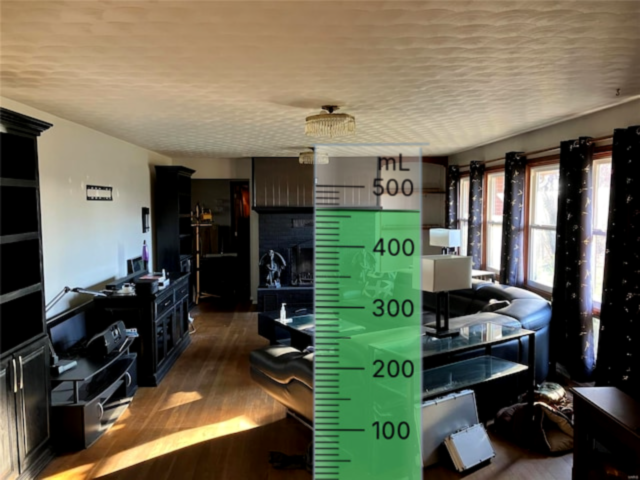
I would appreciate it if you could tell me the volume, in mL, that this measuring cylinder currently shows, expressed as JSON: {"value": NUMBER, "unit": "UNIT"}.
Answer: {"value": 460, "unit": "mL"}
